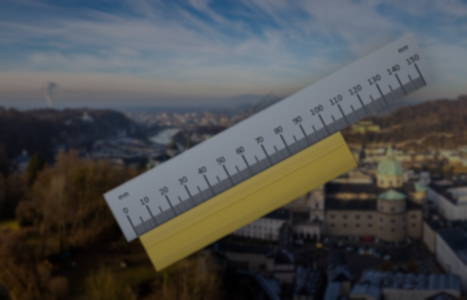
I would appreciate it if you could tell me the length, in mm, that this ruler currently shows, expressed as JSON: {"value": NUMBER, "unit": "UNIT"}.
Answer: {"value": 105, "unit": "mm"}
